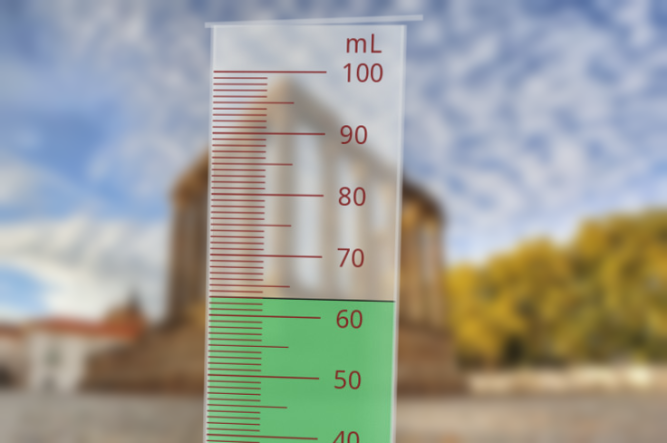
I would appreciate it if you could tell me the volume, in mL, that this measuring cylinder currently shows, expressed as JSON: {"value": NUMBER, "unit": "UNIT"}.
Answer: {"value": 63, "unit": "mL"}
